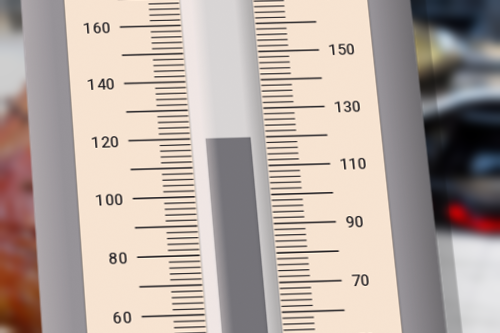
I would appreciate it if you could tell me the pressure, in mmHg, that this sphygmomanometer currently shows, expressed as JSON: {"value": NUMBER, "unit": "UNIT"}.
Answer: {"value": 120, "unit": "mmHg"}
